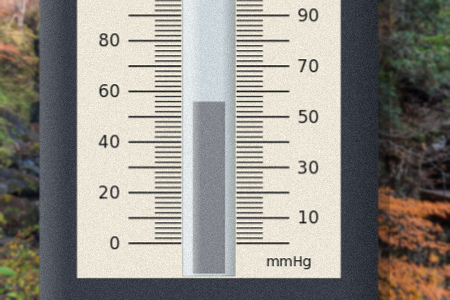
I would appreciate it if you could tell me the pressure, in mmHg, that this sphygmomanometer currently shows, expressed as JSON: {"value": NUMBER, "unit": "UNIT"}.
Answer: {"value": 56, "unit": "mmHg"}
